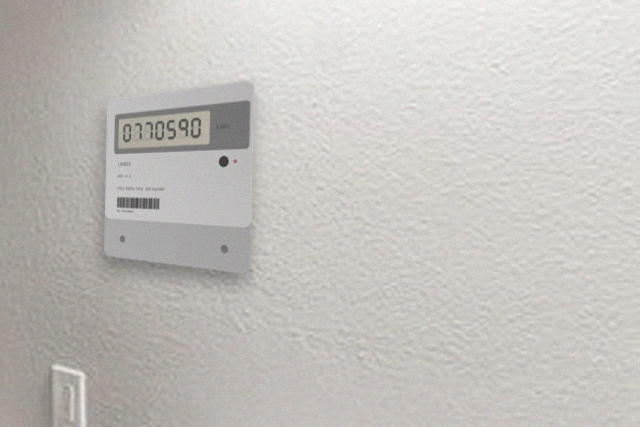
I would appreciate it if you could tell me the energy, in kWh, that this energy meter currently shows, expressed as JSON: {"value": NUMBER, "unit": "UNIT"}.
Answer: {"value": 770590, "unit": "kWh"}
